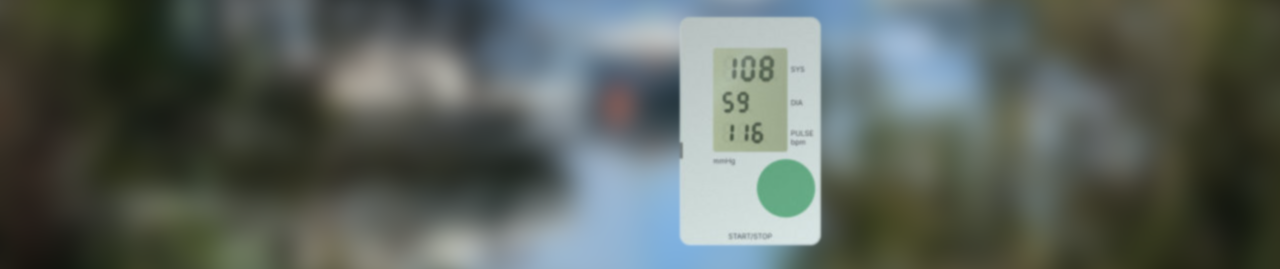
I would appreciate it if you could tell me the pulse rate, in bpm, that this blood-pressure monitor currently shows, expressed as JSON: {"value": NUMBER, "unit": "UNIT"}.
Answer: {"value": 116, "unit": "bpm"}
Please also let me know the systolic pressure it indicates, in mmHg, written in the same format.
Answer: {"value": 108, "unit": "mmHg"}
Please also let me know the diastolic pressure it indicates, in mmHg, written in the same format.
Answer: {"value": 59, "unit": "mmHg"}
